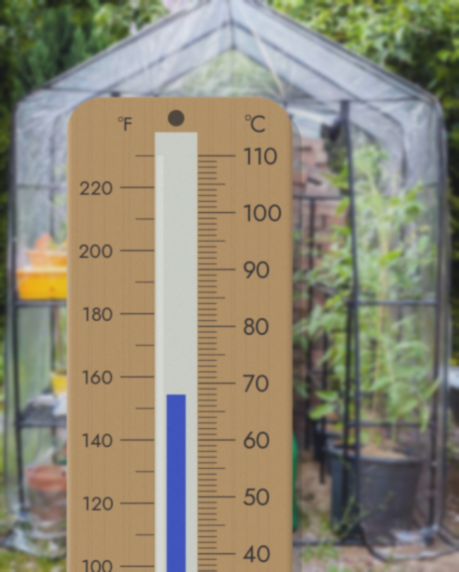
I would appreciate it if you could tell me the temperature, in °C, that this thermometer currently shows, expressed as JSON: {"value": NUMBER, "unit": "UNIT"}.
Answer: {"value": 68, "unit": "°C"}
